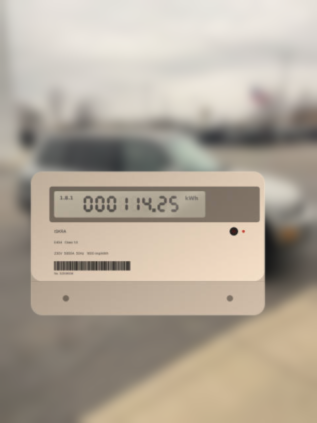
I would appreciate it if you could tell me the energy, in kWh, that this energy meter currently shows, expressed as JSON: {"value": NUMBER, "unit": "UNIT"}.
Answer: {"value": 114.25, "unit": "kWh"}
